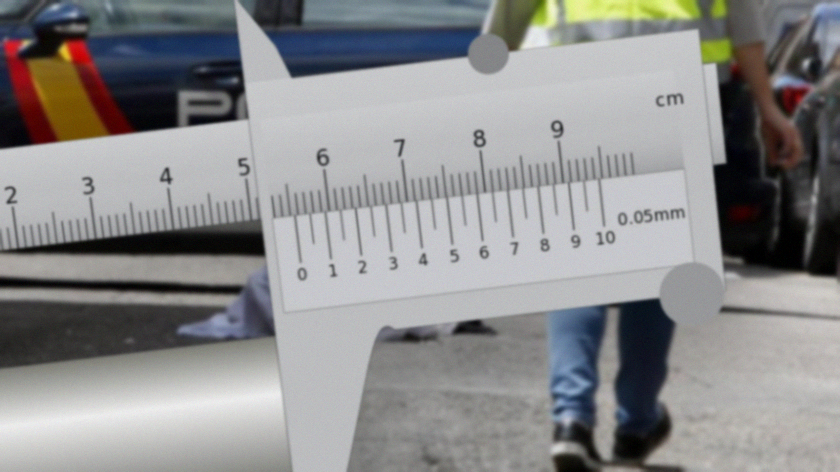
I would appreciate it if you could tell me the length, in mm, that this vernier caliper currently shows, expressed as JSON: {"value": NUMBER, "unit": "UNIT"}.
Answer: {"value": 55.6, "unit": "mm"}
